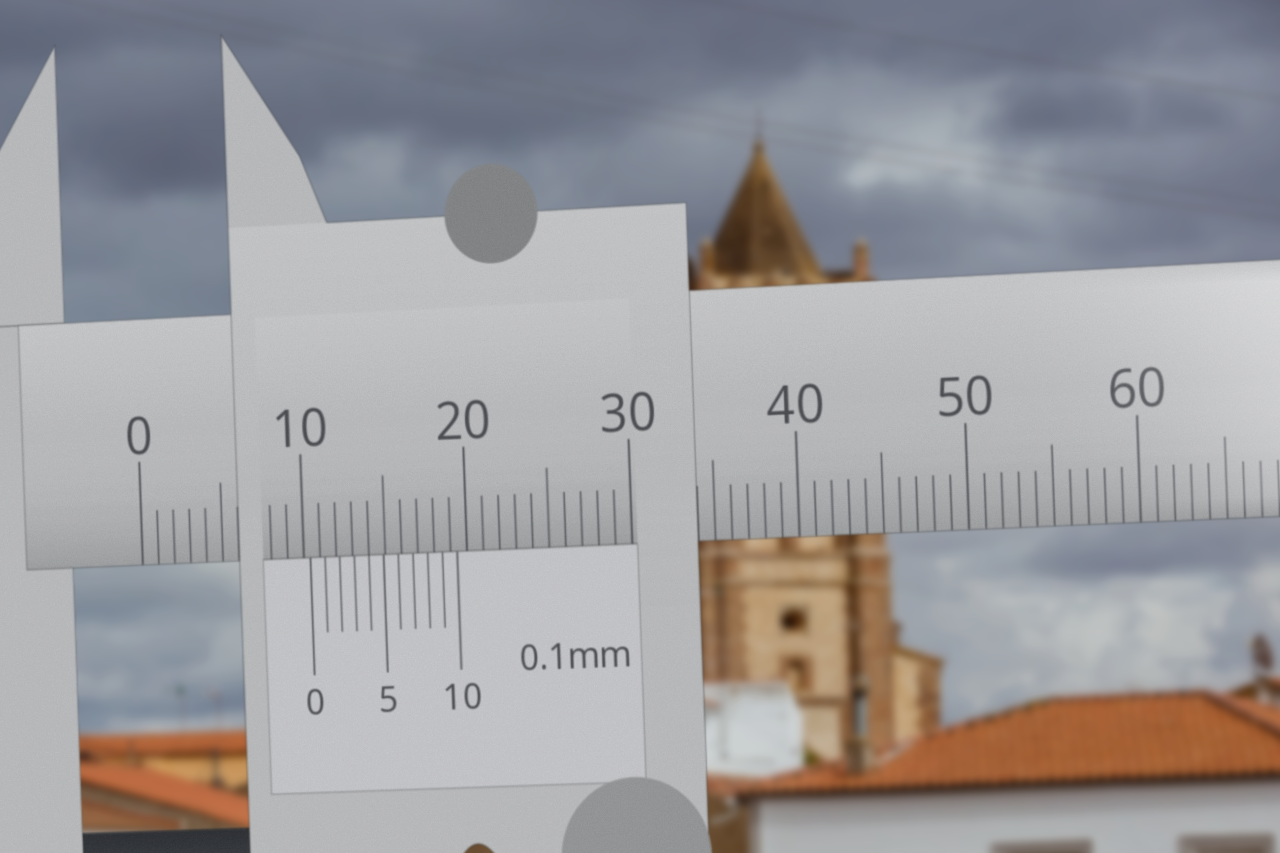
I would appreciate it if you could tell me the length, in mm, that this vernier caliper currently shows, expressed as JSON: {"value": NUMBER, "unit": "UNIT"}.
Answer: {"value": 10.4, "unit": "mm"}
